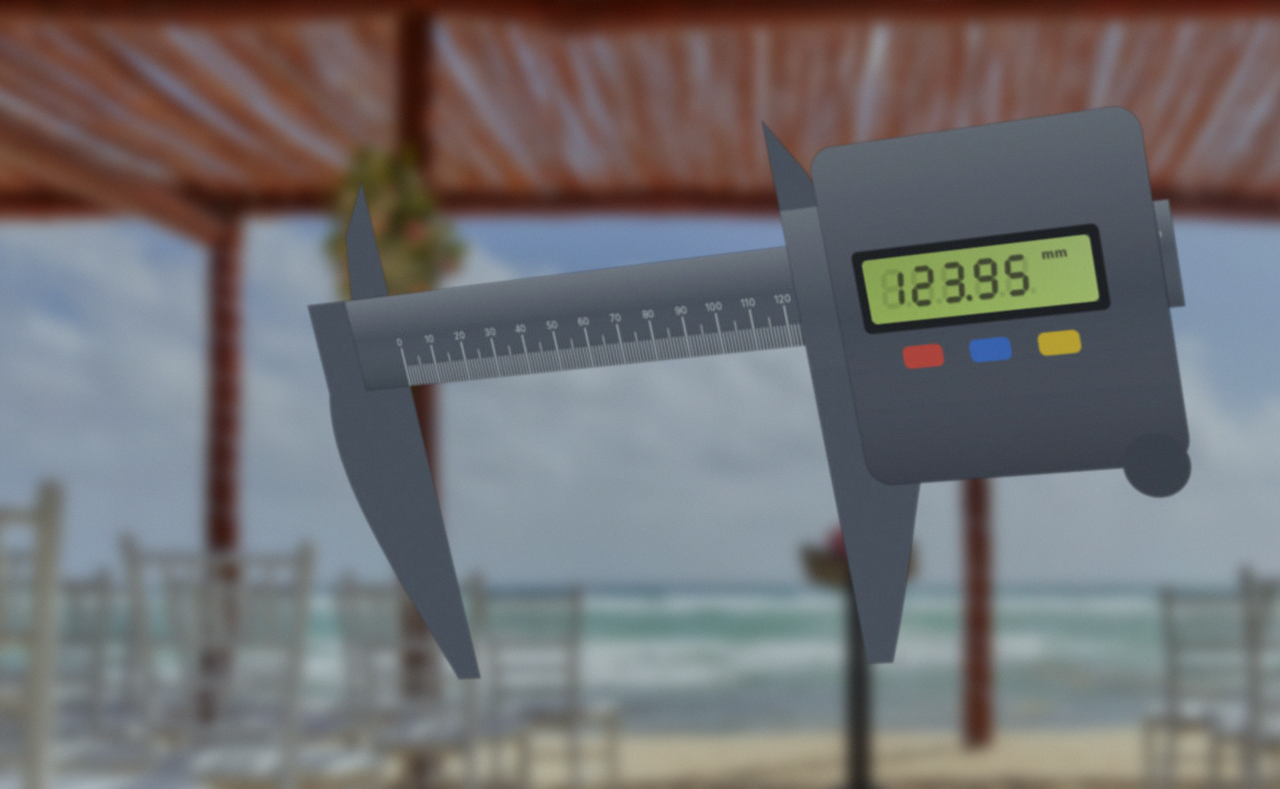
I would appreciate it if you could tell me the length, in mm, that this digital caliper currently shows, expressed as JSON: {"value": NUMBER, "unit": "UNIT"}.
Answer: {"value": 123.95, "unit": "mm"}
